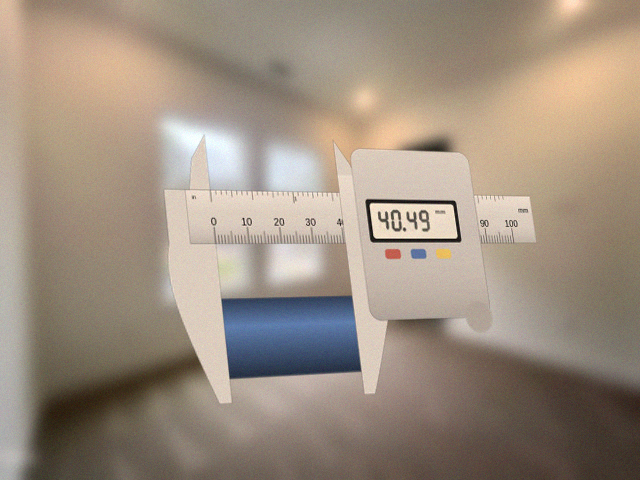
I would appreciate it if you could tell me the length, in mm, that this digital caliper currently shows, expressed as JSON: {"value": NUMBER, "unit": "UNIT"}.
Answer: {"value": 40.49, "unit": "mm"}
